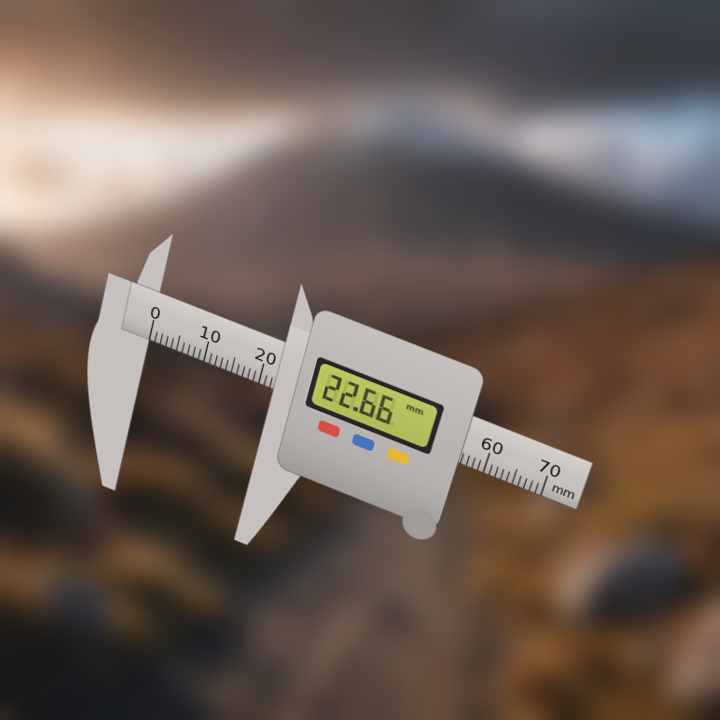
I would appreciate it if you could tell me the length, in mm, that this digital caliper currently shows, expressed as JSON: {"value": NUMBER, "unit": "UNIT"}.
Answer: {"value": 22.66, "unit": "mm"}
